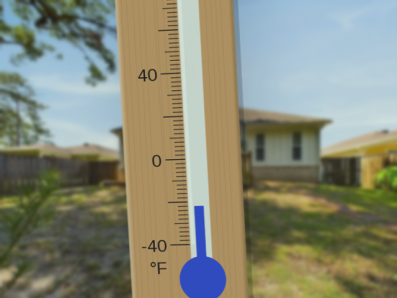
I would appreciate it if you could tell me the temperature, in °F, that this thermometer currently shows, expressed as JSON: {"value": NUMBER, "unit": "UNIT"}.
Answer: {"value": -22, "unit": "°F"}
